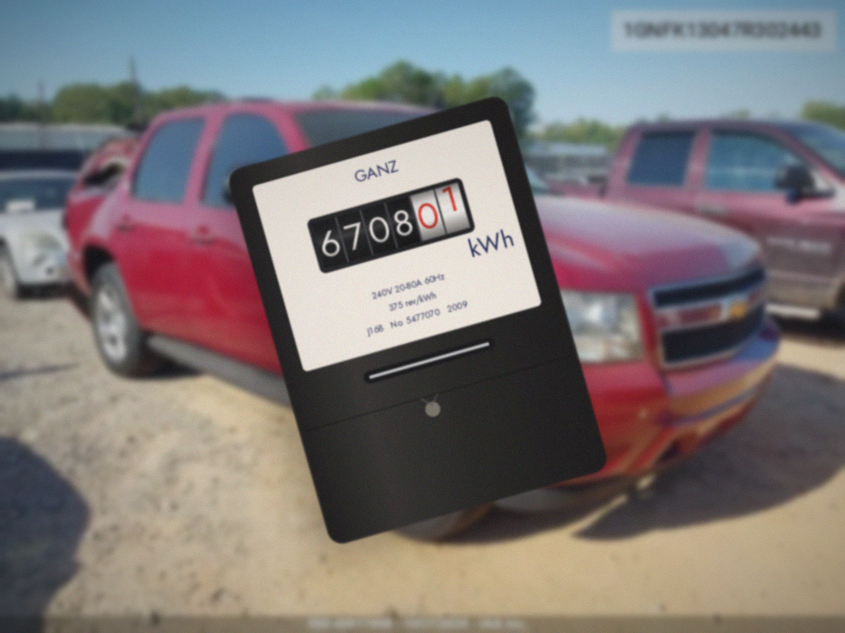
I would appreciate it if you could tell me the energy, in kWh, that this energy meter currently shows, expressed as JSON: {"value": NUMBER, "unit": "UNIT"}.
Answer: {"value": 6708.01, "unit": "kWh"}
